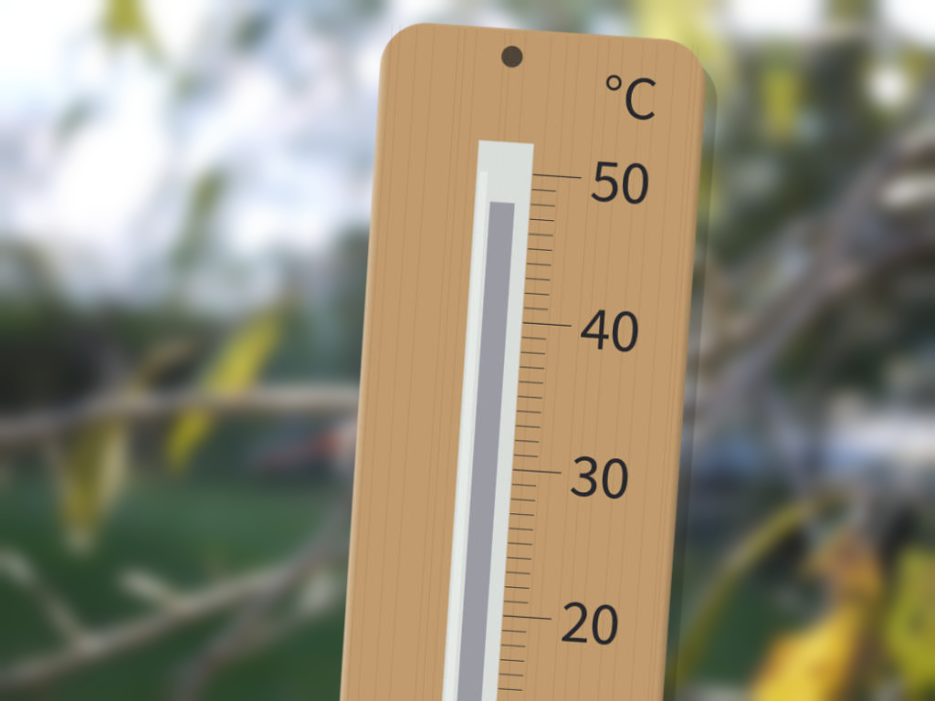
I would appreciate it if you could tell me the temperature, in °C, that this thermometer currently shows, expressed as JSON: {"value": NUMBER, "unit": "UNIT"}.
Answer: {"value": 48, "unit": "°C"}
